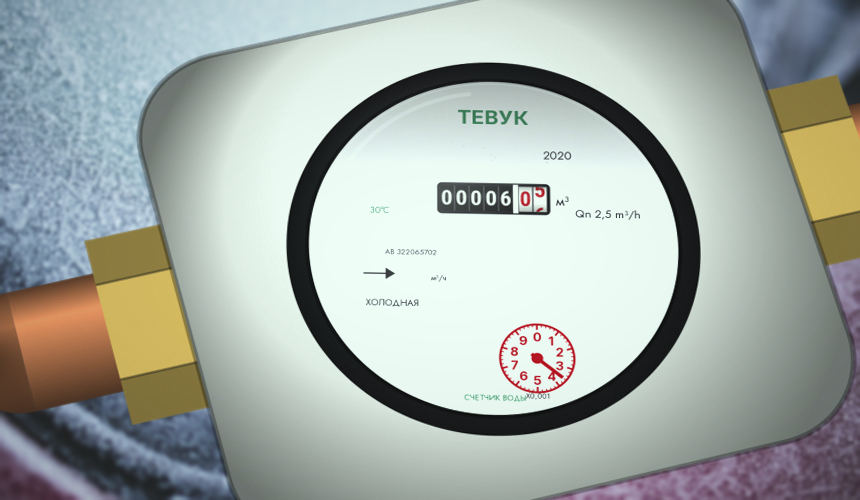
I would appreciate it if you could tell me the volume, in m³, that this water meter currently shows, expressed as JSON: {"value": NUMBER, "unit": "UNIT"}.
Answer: {"value": 6.053, "unit": "m³"}
